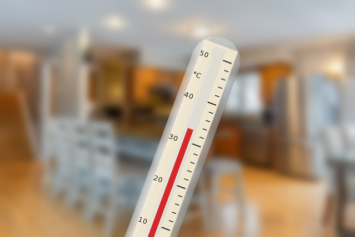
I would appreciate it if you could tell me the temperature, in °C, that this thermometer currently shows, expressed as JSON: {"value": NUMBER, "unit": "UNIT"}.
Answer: {"value": 33, "unit": "°C"}
